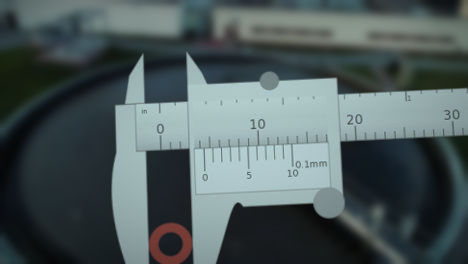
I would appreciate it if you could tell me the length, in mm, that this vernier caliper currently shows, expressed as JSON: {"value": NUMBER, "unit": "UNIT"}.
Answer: {"value": 4.4, "unit": "mm"}
